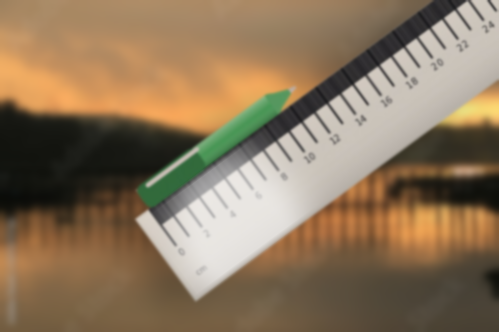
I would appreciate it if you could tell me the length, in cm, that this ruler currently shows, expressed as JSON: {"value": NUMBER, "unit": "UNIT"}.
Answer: {"value": 12, "unit": "cm"}
